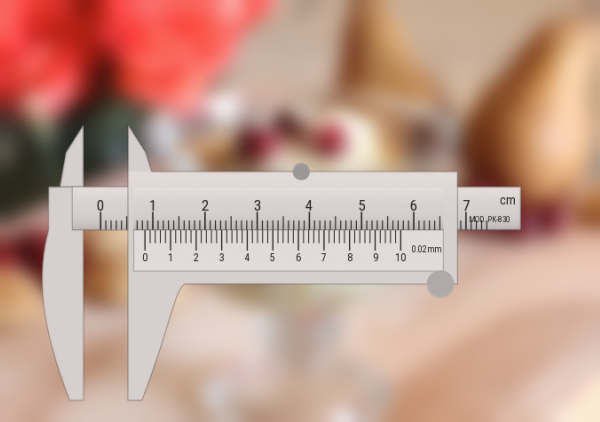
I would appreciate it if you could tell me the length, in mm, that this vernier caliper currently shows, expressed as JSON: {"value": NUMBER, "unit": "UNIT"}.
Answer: {"value": 8.5, "unit": "mm"}
